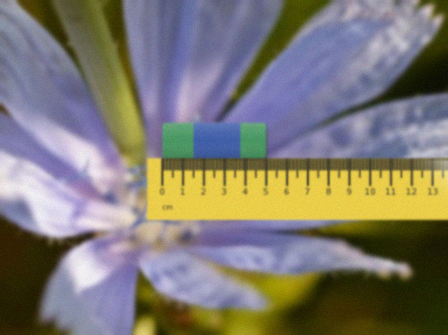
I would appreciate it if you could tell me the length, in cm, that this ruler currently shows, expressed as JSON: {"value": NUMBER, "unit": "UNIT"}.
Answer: {"value": 5, "unit": "cm"}
